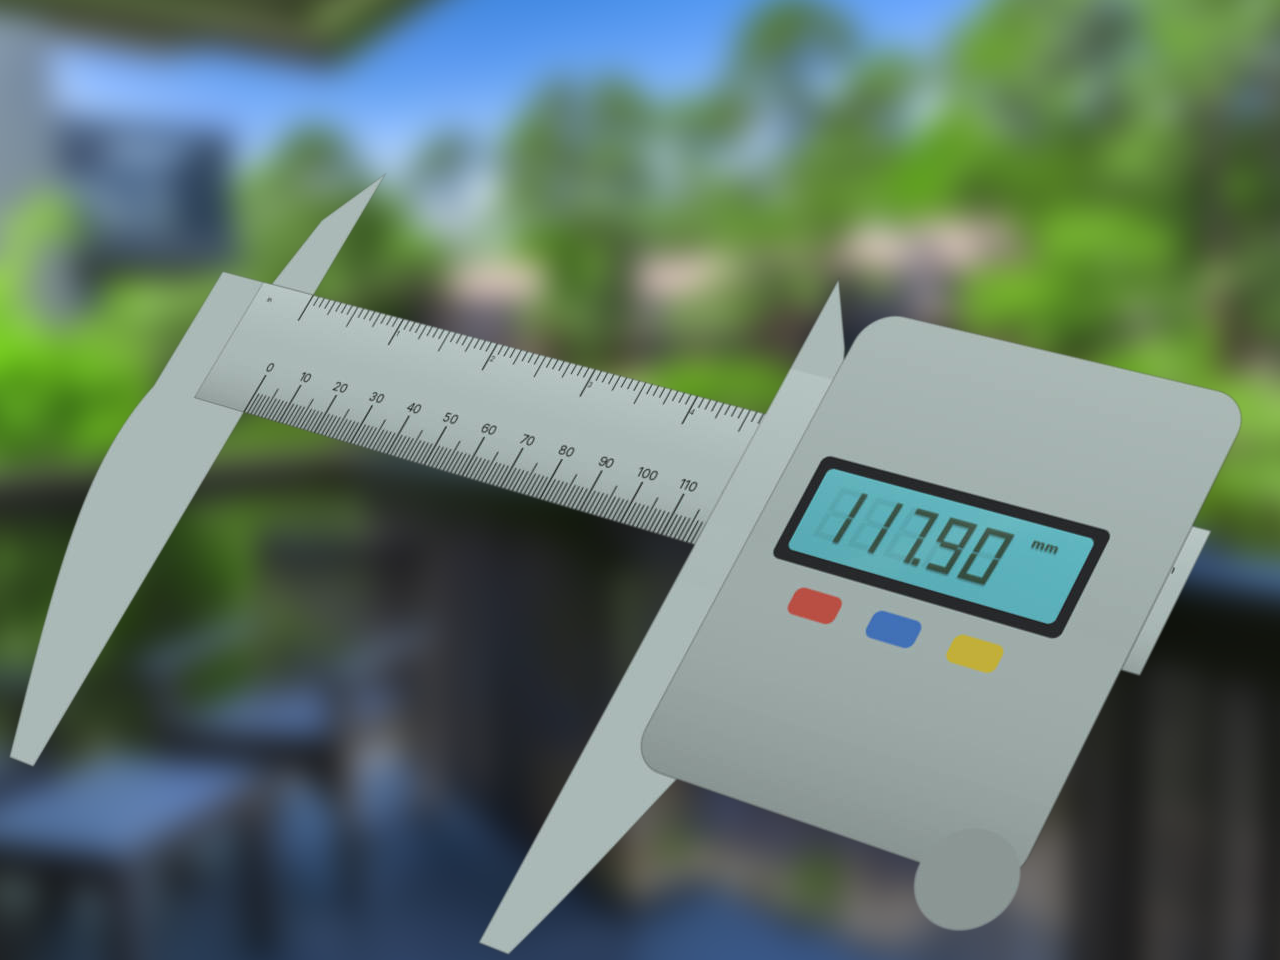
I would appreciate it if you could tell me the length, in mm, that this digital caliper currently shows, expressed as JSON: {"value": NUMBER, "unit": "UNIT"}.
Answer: {"value": 117.90, "unit": "mm"}
